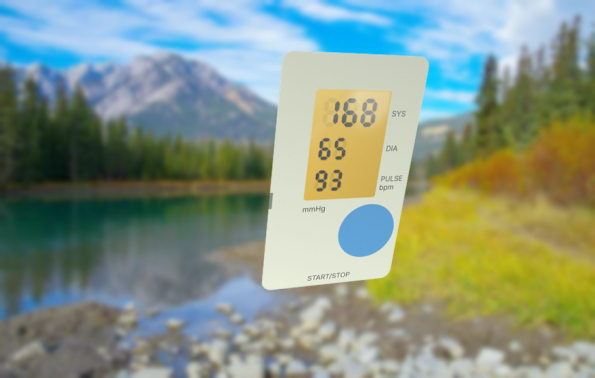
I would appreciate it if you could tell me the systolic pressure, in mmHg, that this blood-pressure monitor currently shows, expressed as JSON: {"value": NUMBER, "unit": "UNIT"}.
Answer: {"value": 168, "unit": "mmHg"}
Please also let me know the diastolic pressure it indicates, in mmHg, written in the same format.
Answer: {"value": 65, "unit": "mmHg"}
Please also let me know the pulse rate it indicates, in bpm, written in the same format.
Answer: {"value": 93, "unit": "bpm"}
